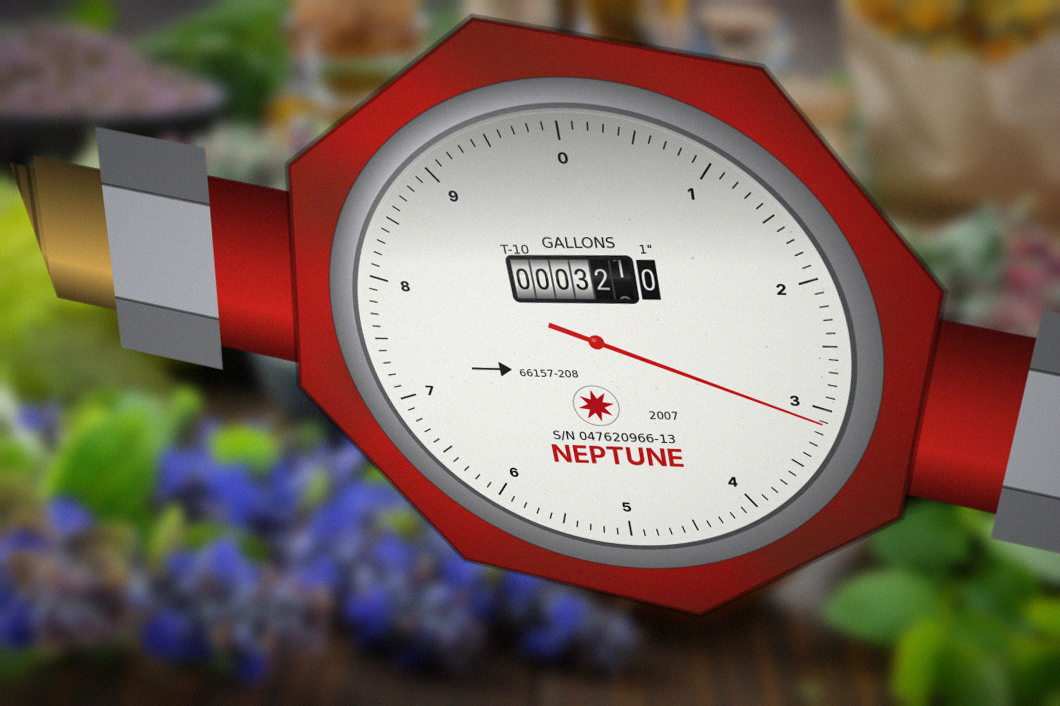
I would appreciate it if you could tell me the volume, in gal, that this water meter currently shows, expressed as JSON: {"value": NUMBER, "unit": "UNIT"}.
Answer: {"value": 3213.1, "unit": "gal"}
